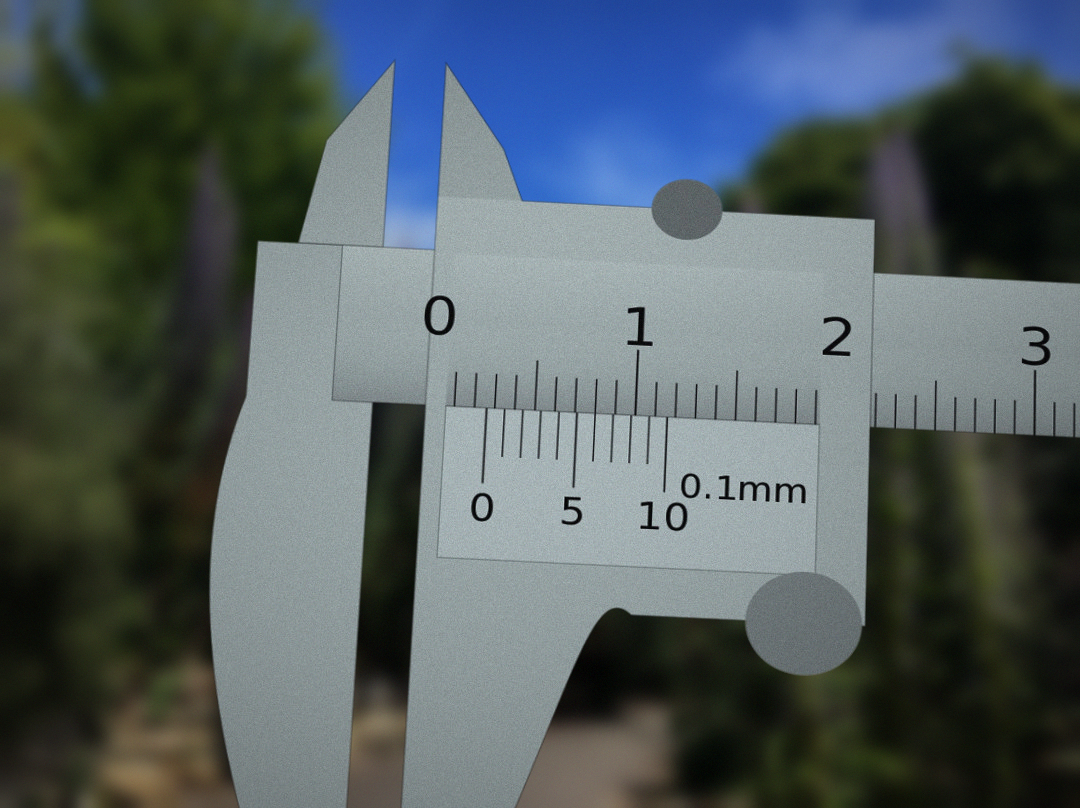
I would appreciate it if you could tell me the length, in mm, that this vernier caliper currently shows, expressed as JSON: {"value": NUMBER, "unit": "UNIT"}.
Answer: {"value": 2.6, "unit": "mm"}
